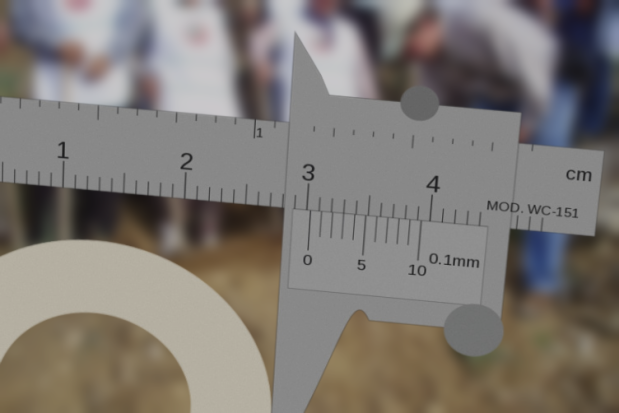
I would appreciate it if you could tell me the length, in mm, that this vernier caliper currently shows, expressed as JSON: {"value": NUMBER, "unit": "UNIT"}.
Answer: {"value": 30.3, "unit": "mm"}
